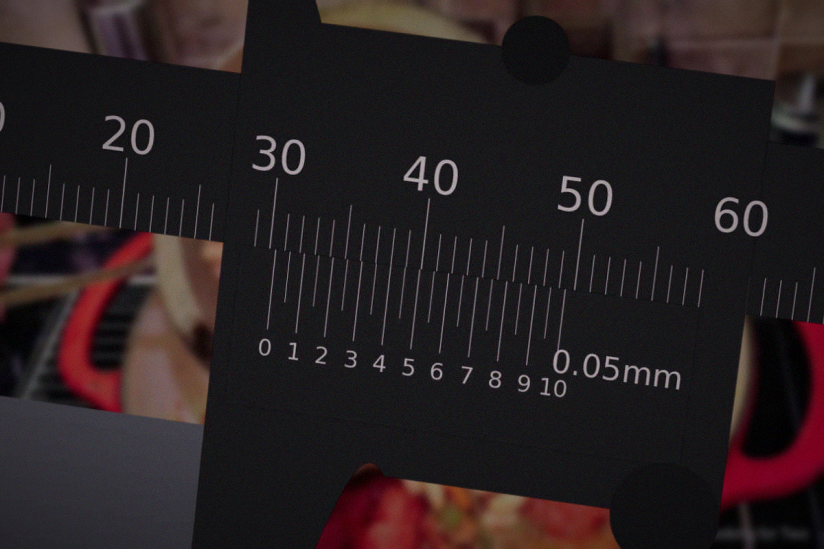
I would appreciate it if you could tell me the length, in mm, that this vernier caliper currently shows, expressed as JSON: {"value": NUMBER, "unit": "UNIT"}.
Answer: {"value": 30.4, "unit": "mm"}
